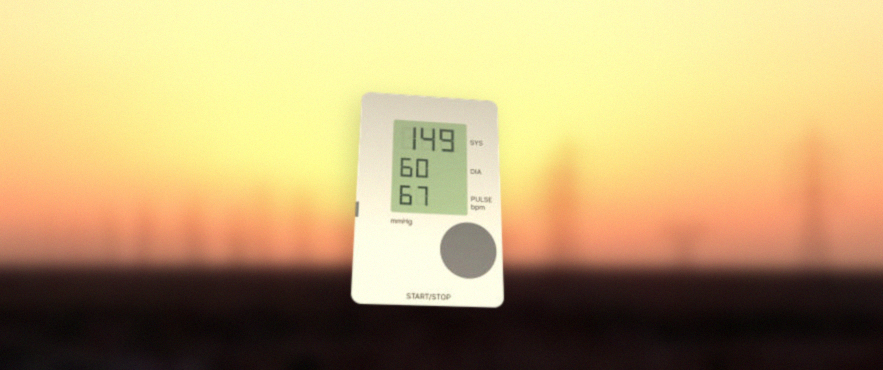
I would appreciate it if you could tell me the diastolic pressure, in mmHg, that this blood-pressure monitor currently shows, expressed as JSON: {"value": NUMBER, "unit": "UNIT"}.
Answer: {"value": 60, "unit": "mmHg"}
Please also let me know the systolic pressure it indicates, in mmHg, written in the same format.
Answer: {"value": 149, "unit": "mmHg"}
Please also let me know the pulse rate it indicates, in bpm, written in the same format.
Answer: {"value": 67, "unit": "bpm"}
